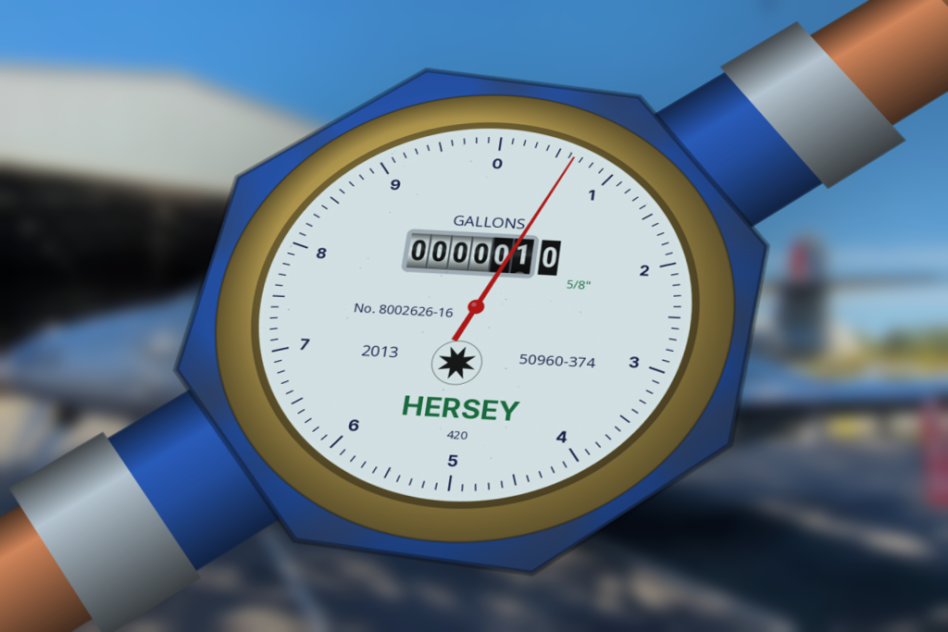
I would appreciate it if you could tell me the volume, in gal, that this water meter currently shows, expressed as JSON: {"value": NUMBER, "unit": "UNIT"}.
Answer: {"value": 10.6, "unit": "gal"}
